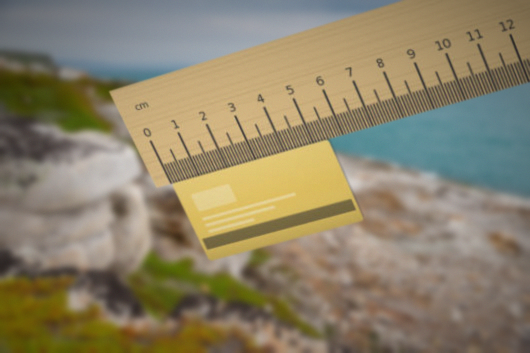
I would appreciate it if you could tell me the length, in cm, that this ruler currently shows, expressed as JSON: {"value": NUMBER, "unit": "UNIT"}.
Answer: {"value": 5.5, "unit": "cm"}
